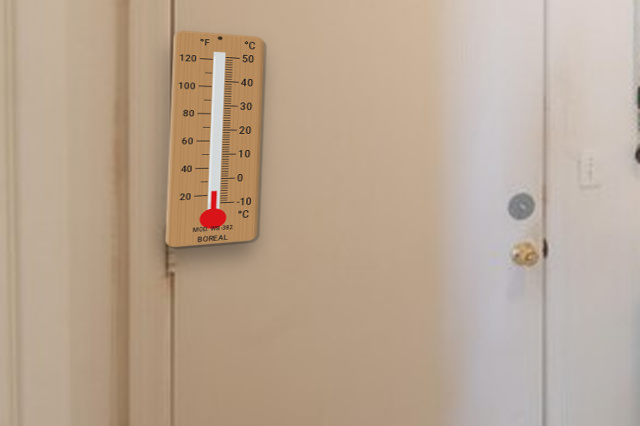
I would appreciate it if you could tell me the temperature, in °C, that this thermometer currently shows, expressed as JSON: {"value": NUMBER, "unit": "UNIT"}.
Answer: {"value": -5, "unit": "°C"}
